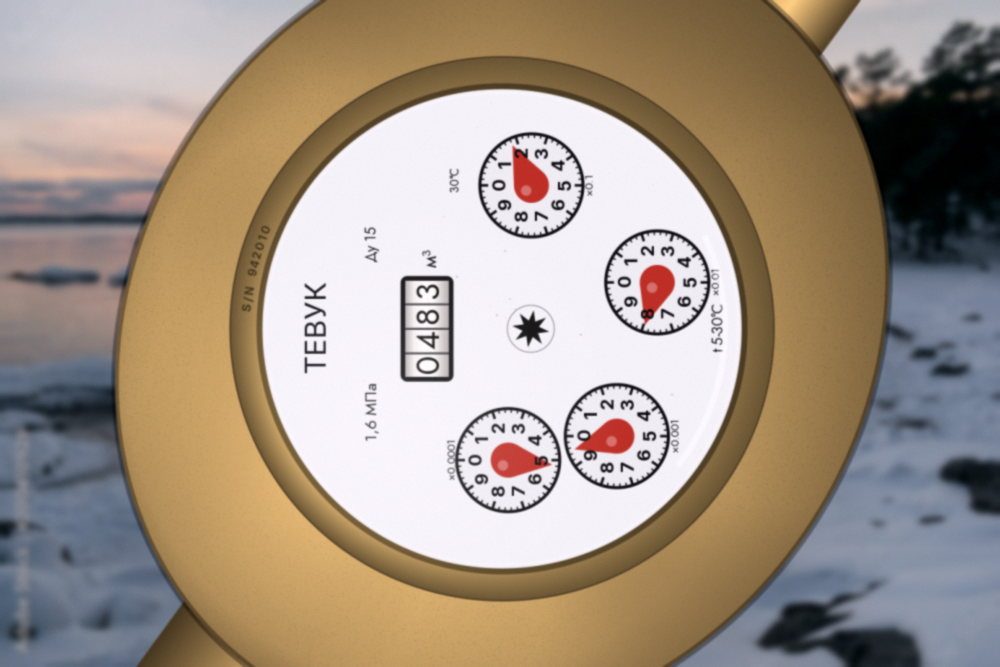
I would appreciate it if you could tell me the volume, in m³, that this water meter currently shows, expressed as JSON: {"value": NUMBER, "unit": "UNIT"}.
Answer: {"value": 483.1795, "unit": "m³"}
